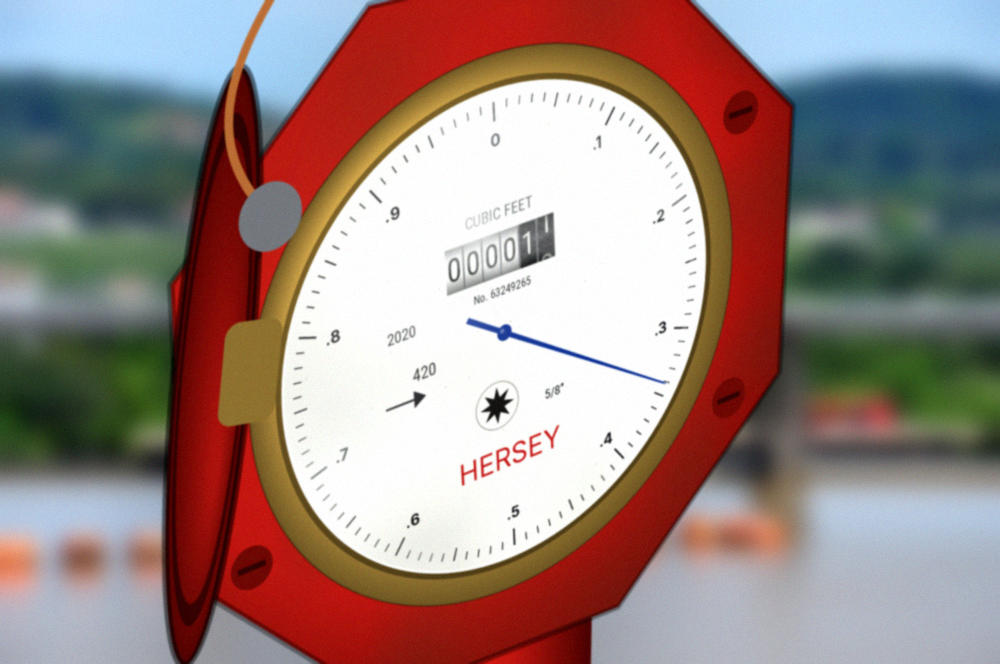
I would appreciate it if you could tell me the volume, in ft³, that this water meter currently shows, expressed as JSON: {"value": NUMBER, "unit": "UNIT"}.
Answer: {"value": 11.34, "unit": "ft³"}
